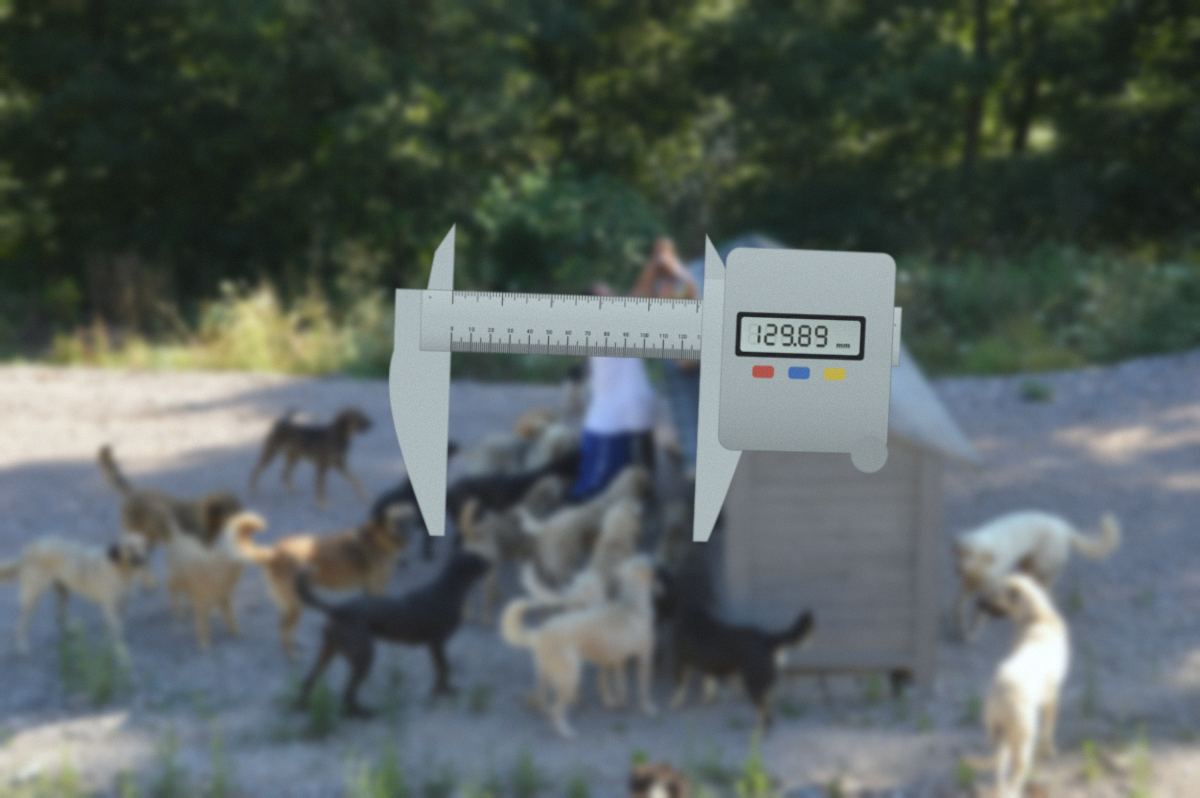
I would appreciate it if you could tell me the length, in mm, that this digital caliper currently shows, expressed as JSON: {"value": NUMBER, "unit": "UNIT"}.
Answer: {"value": 129.89, "unit": "mm"}
